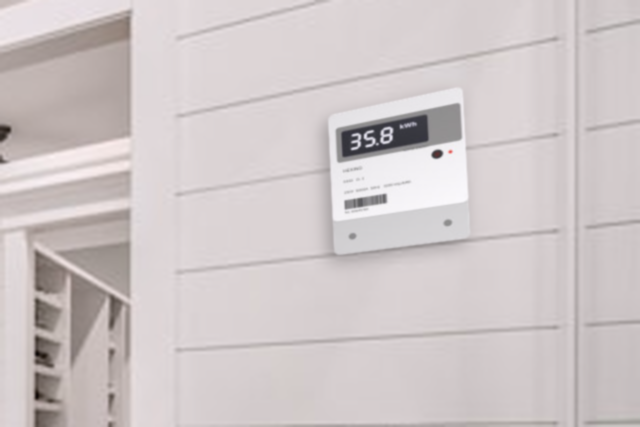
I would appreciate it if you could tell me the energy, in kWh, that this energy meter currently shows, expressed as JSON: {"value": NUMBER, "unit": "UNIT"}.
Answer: {"value": 35.8, "unit": "kWh"}
